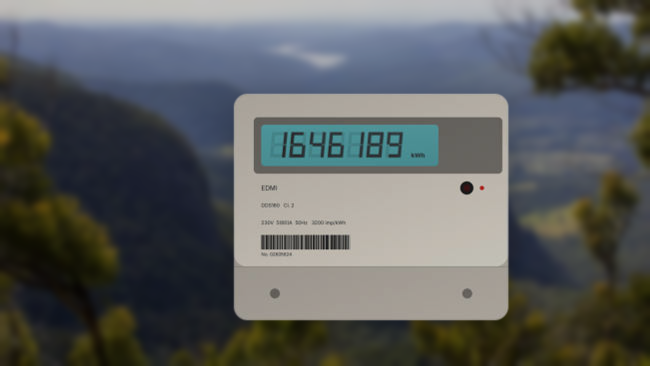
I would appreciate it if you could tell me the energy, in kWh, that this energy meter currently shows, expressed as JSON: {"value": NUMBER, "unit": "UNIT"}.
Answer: {"value": 1646189, "unit": "kWh"}
